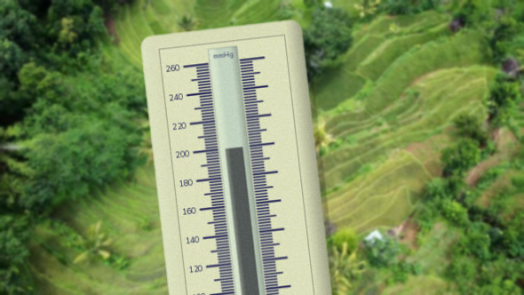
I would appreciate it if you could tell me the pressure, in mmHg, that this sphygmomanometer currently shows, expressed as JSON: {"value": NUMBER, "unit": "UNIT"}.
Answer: {"value": 200, "unit": "mmHg"}
